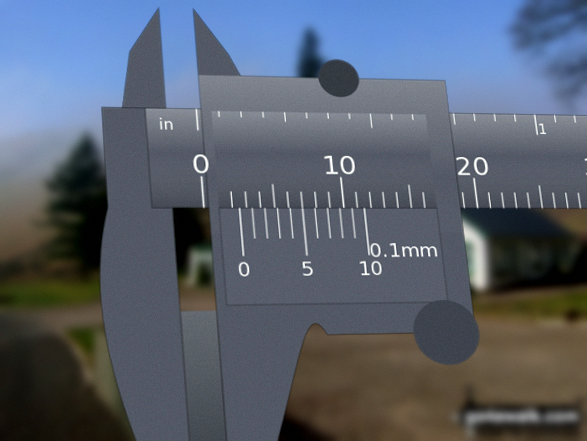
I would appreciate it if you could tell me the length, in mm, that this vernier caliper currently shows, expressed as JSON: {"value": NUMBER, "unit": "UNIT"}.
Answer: {"value": 2.5, "unit": "mm"}
